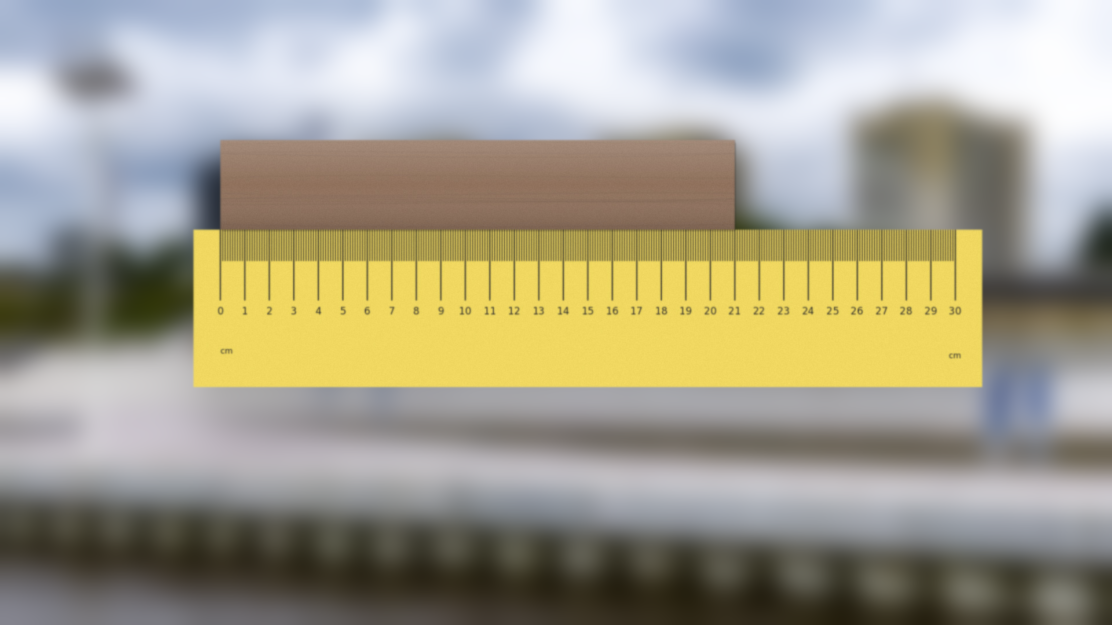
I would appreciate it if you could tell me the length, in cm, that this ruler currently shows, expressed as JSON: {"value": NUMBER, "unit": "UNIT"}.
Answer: {"value": 21, "unit": "cm"}
